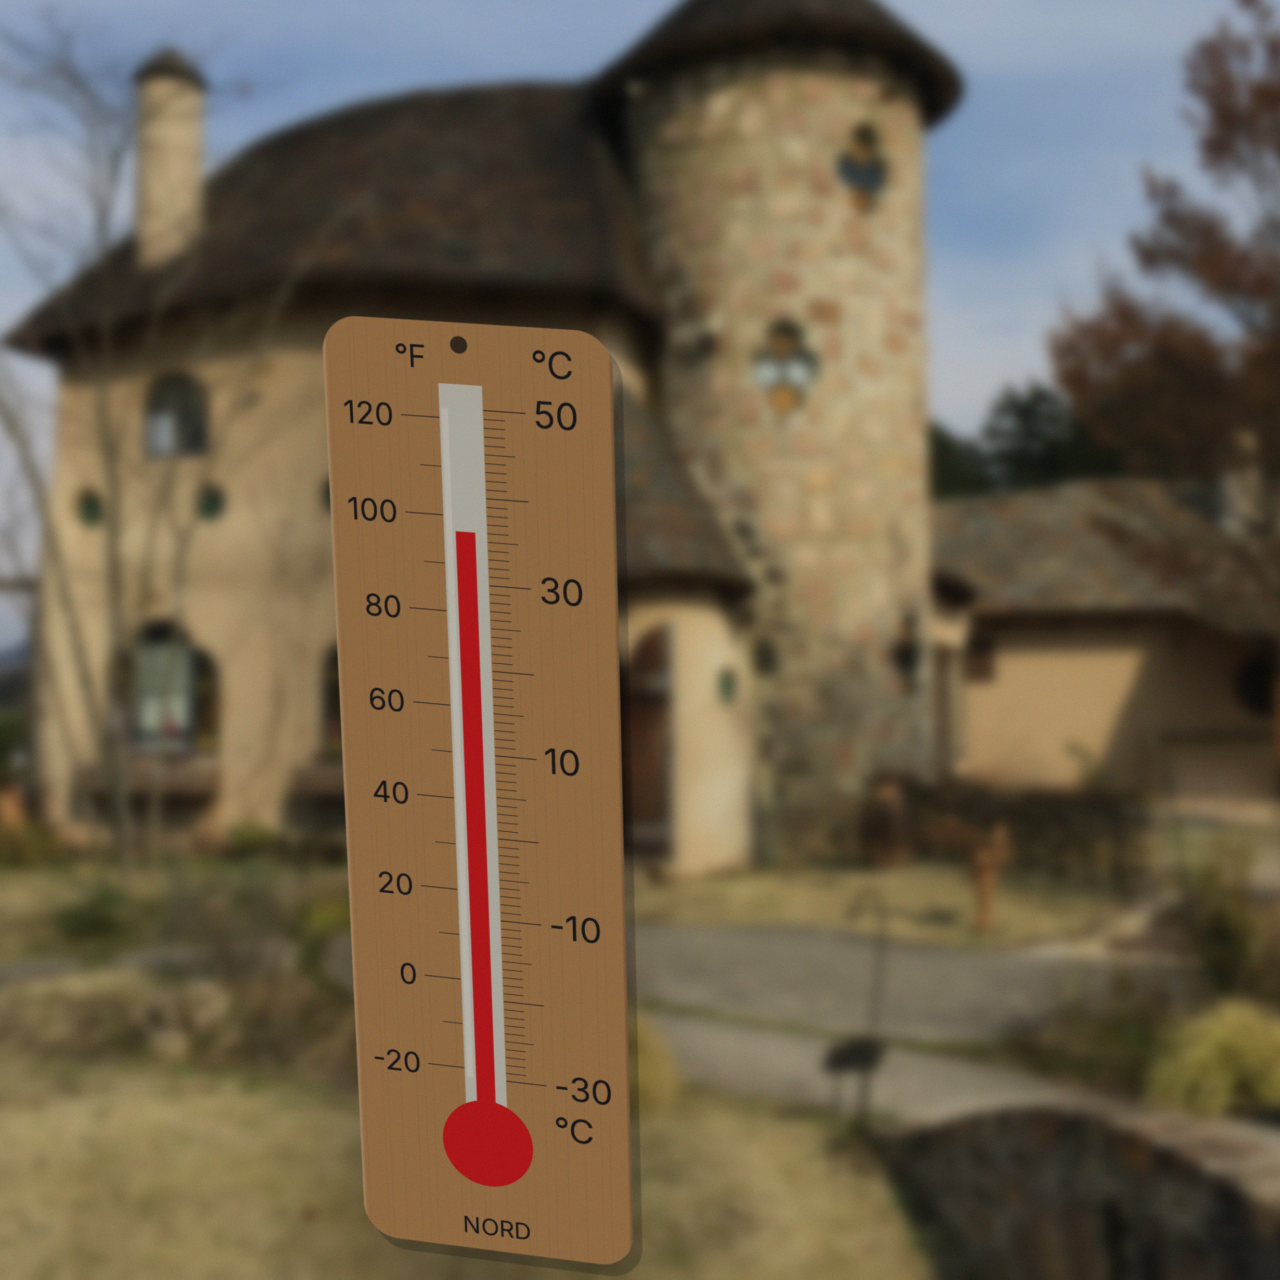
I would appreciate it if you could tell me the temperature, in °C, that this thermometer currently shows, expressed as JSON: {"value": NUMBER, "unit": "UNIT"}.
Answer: {"value": 36, "unit": "°C"}
